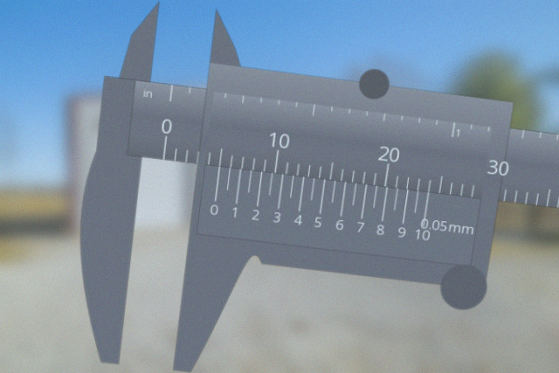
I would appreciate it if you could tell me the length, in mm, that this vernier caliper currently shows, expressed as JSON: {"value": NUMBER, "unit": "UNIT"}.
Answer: {"value": 5.0, "unit": "mm"}
